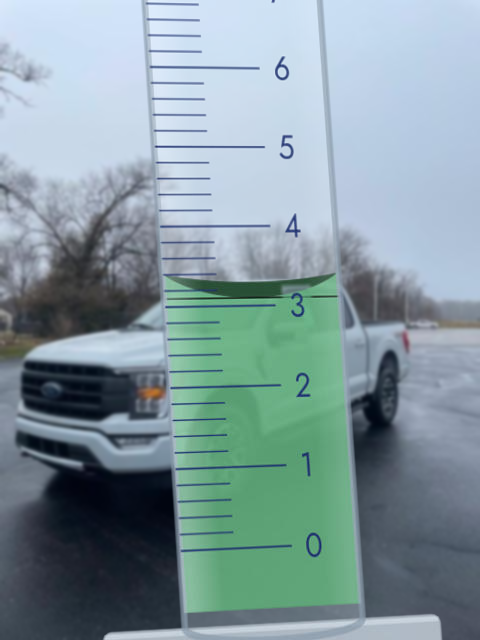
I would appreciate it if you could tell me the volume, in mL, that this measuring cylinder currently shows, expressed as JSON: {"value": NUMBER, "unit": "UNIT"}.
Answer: {"value": 3.1, "unit": "mL"}
